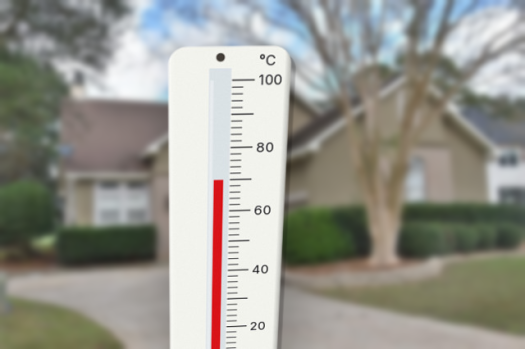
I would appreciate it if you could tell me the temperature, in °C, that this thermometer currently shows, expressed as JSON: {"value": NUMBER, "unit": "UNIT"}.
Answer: {"value": 70, "unit": "°C"}
